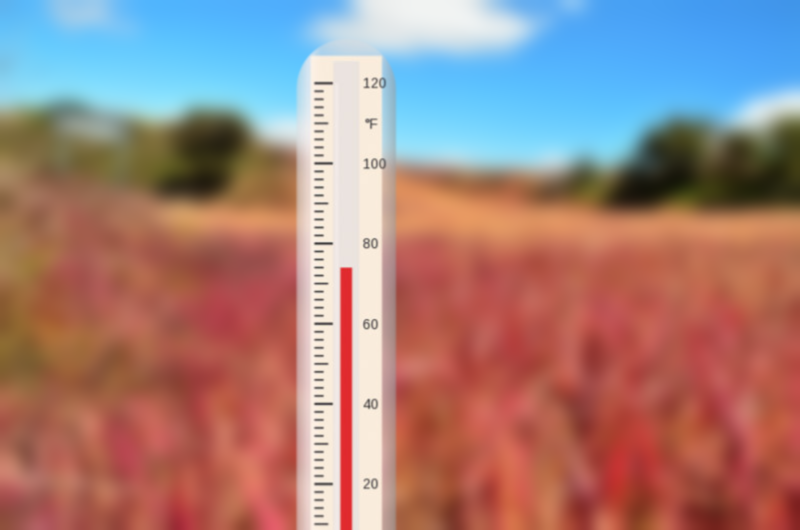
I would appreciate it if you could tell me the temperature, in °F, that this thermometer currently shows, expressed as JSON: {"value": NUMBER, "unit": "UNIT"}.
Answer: {"value": 74, "unit": "°F"}
